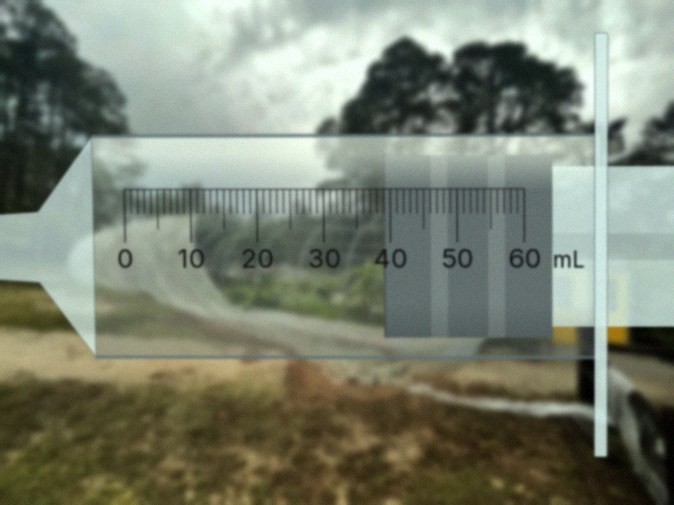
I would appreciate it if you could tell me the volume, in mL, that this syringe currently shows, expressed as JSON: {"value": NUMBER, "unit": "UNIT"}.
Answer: {"value": 39, "unit": "mL"}
